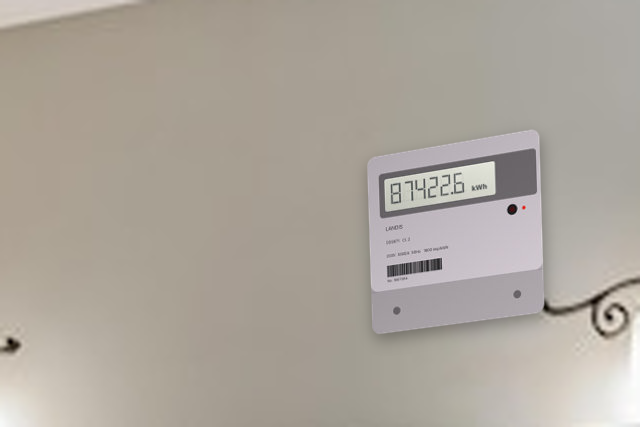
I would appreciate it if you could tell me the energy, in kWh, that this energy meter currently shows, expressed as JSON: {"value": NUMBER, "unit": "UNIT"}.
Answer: {"value": 87422.6, "unit": "kWh"}
